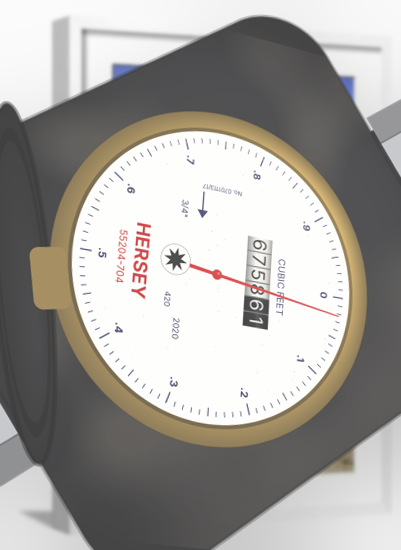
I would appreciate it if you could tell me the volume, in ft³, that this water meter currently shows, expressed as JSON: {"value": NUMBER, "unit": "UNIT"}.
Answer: {"value": 675861.02, "unit": "ft³"}
